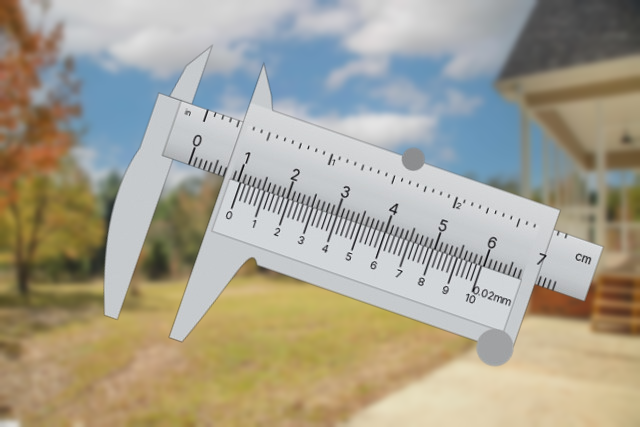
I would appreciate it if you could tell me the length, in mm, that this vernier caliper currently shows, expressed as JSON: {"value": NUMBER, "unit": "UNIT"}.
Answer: {"value": 10.5, "unit": "mm"}
